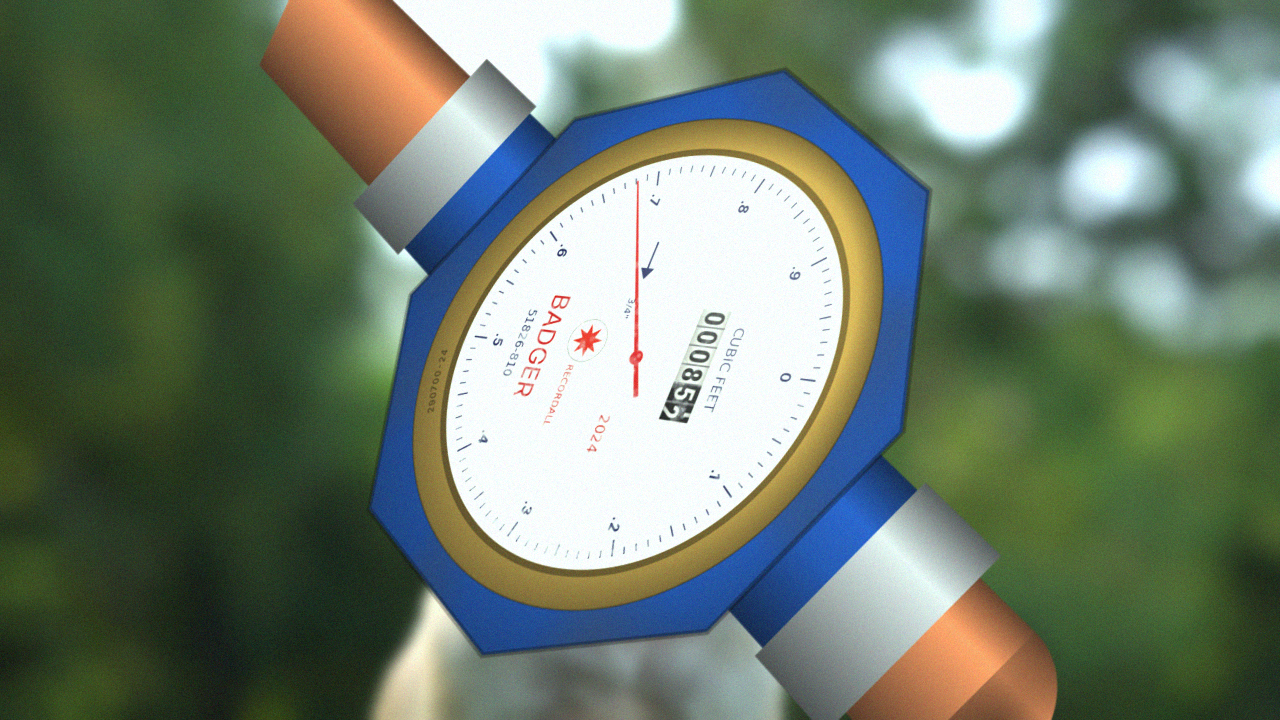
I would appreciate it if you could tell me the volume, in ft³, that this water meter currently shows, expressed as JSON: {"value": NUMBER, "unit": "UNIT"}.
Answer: {"value": 851.68, "unit": "ft³"}
